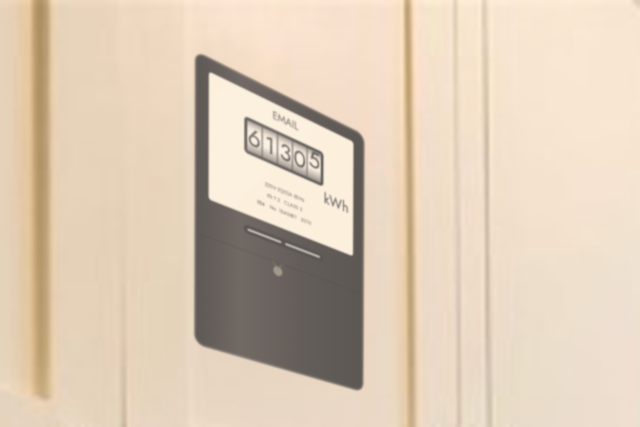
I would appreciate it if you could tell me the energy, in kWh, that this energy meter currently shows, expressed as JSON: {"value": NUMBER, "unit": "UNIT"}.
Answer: {"value": 61305, "unit": "kWh"}
